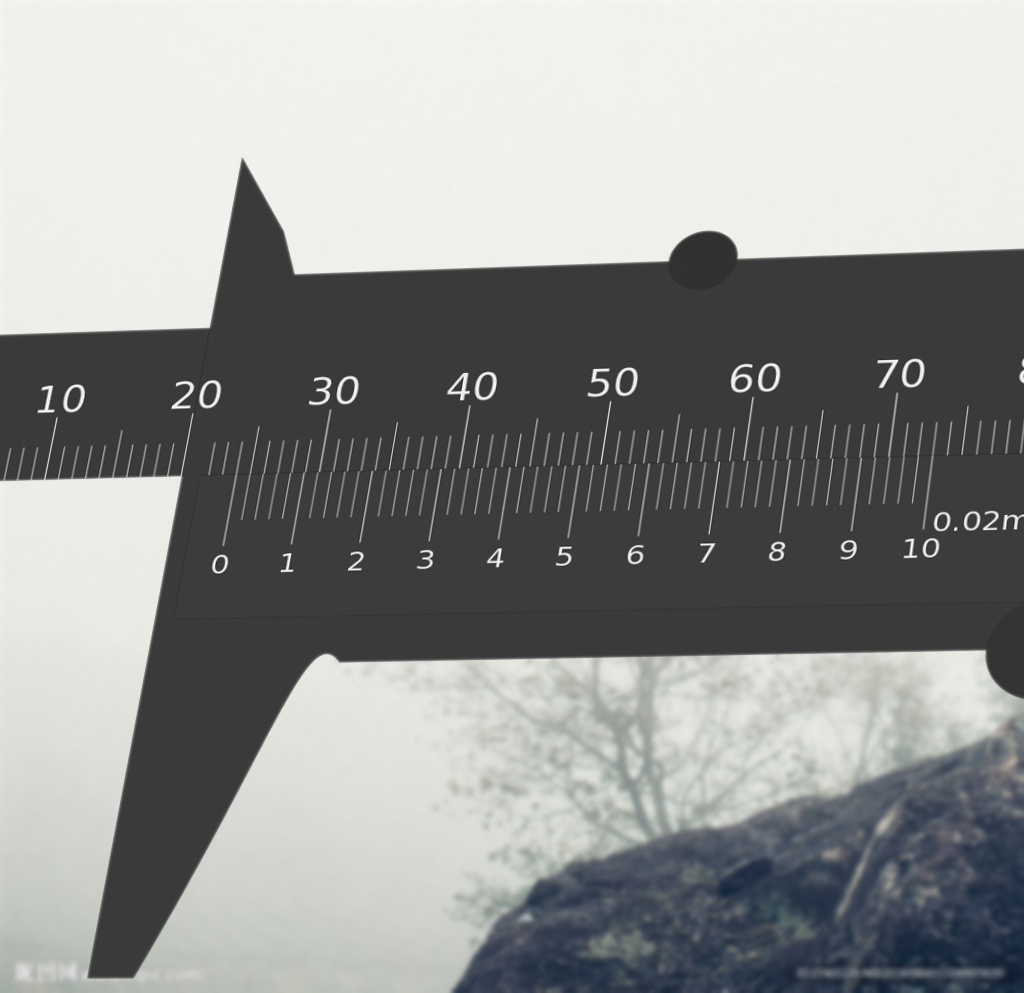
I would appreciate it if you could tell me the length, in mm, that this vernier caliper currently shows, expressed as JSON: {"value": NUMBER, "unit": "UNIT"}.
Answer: {"value": 24.0, "unit": "mm"}
